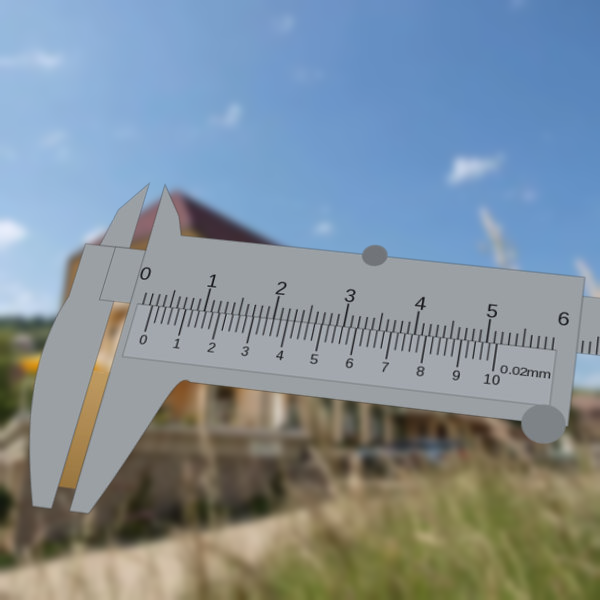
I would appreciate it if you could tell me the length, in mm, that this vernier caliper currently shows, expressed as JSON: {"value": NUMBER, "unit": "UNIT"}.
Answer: {"value": 2.4, "unit": "mm"}
